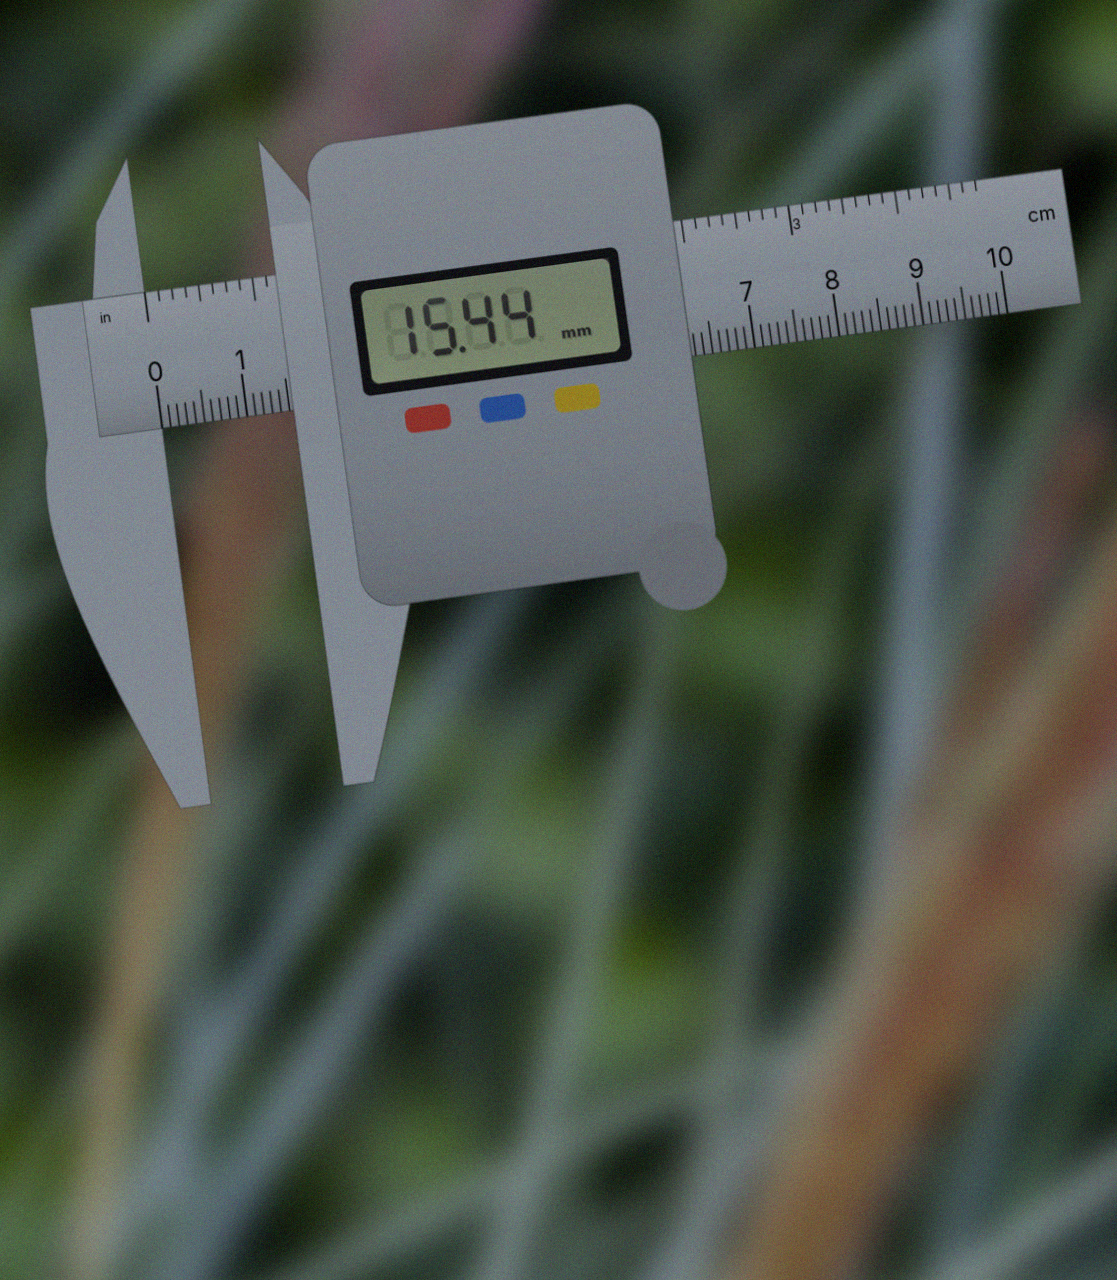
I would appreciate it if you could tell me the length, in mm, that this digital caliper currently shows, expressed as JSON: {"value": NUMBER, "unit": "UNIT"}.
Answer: {"value": 15.44, "unit": "mm"}
